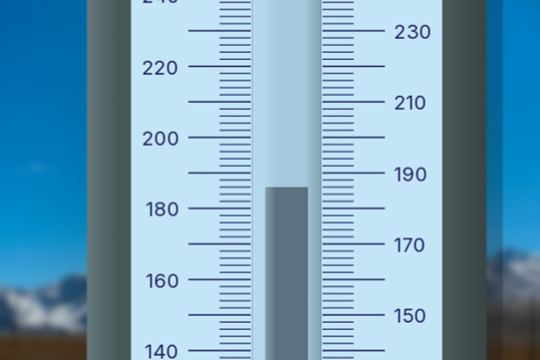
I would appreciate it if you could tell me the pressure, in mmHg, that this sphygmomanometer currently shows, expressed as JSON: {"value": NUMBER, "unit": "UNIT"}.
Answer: {"value": 186, "unit": "mmHg"}
